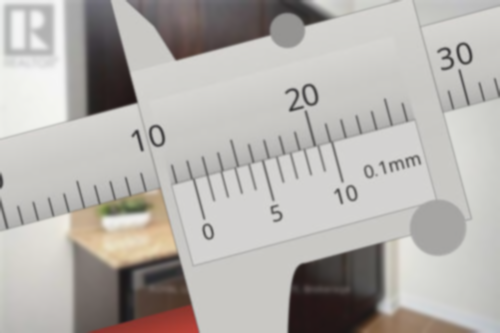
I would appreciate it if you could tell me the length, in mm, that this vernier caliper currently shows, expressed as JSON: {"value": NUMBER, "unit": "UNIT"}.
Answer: {"value": 12.1, "unit": "mm"}
